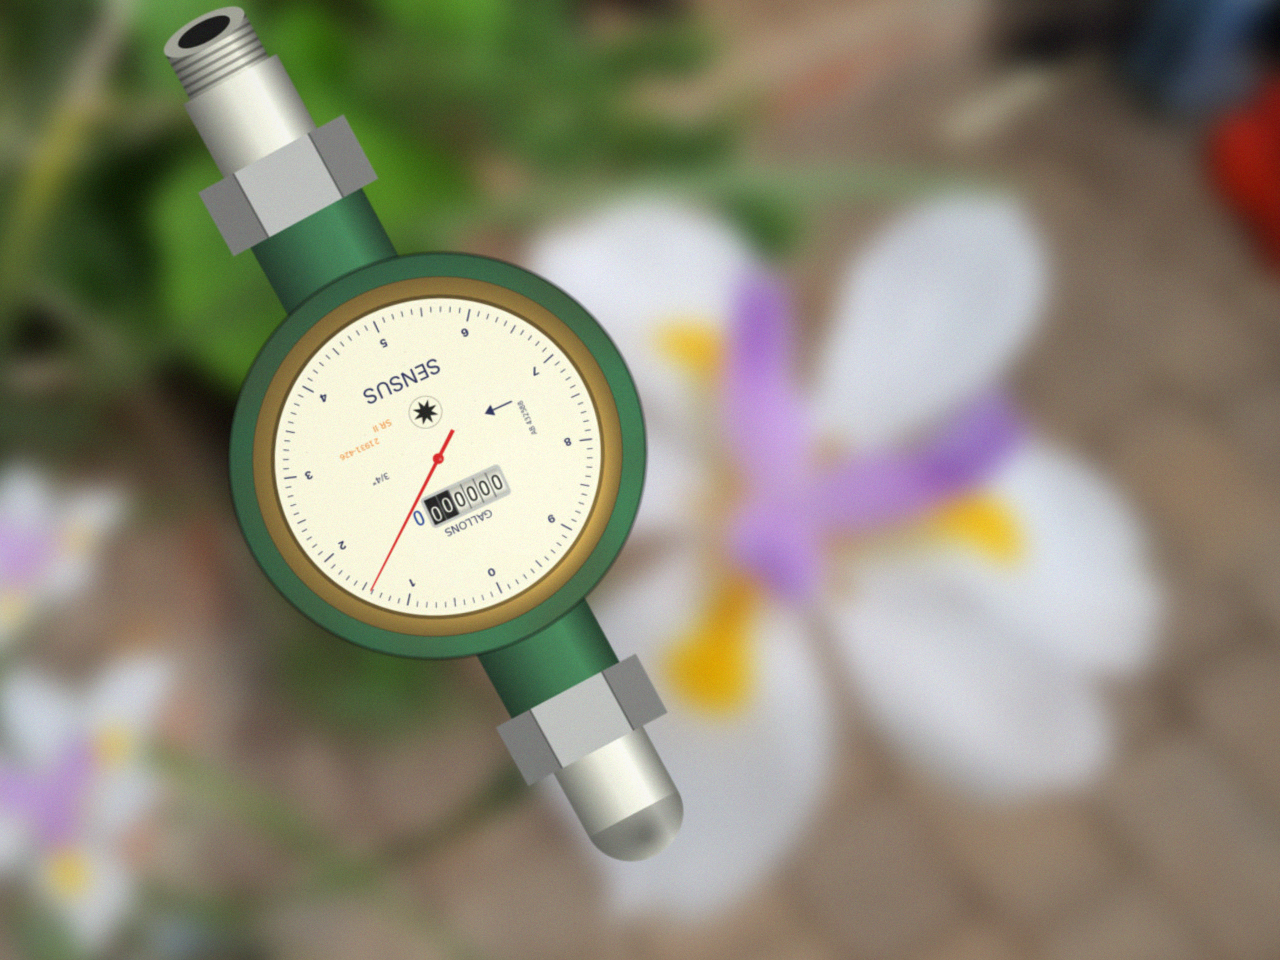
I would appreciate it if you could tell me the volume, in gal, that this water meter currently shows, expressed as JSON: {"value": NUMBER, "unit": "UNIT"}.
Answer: {"value": 1.4, "unit": "gal"}
